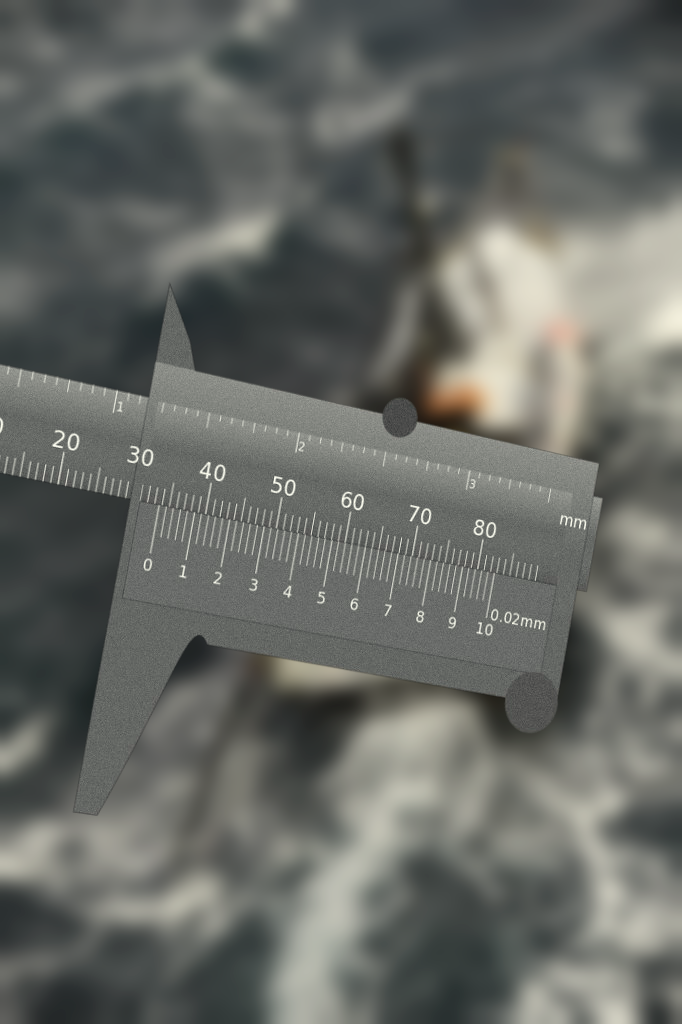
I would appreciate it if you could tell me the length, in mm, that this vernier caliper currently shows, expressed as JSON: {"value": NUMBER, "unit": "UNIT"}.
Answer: {"value": 33.6, "unit": "mm"}
